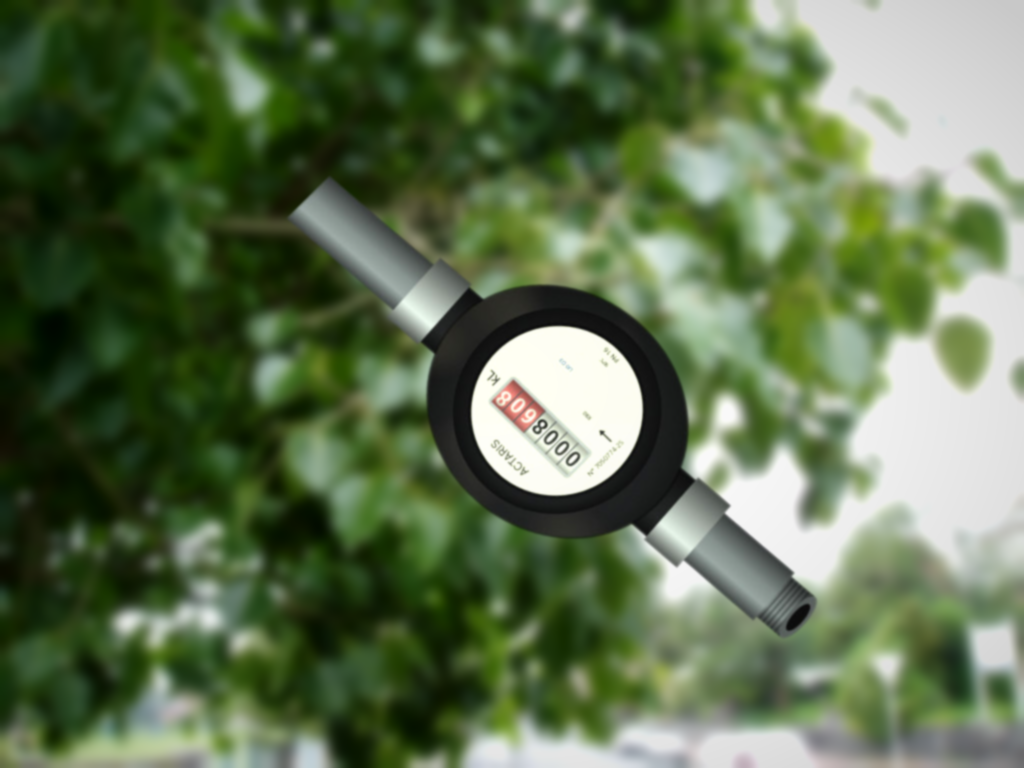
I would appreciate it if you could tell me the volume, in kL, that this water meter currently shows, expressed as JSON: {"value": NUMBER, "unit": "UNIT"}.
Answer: {"value": 8.608, "unit": "kL"}
